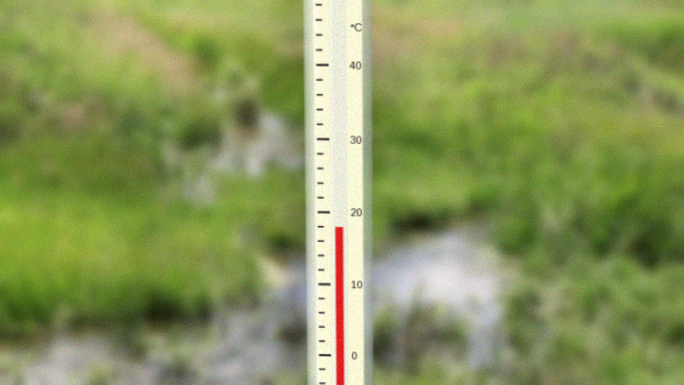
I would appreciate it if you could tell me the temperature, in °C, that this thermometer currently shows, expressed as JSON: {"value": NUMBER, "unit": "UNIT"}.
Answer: {"value": 18, "unit": "°C"}
